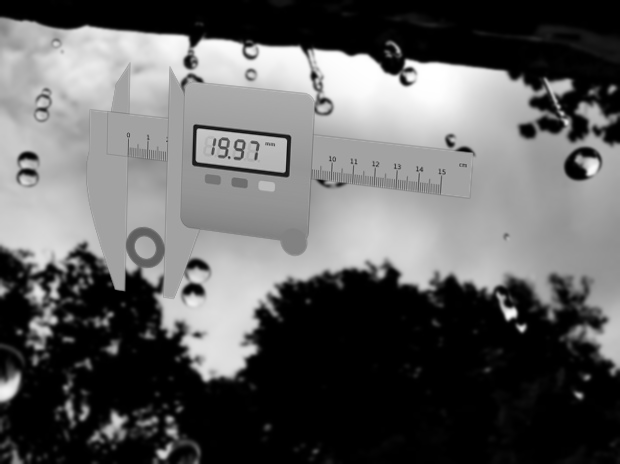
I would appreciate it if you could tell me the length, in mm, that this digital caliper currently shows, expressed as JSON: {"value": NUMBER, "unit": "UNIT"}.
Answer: {"value": 19.97, "unit": "mm"}
